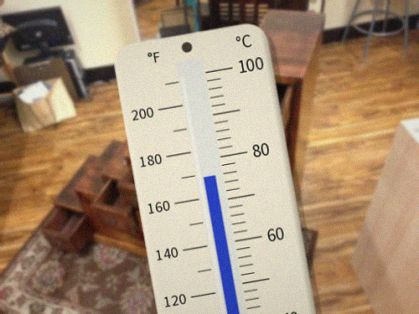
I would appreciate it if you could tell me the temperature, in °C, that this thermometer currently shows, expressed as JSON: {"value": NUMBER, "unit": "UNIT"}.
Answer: {"value": 76, "unit": "°C"}
